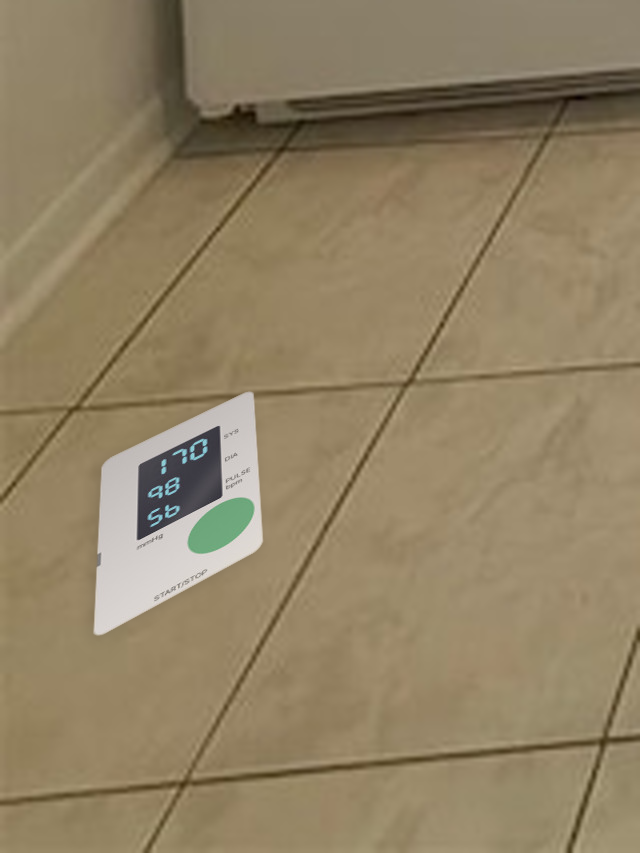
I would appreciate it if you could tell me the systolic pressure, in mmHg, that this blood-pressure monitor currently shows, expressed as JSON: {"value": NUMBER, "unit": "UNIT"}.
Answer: {"value": 170, "unit": "mmHg"}
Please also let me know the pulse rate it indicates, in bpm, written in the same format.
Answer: {"value": 56, "unit": "bpm"}
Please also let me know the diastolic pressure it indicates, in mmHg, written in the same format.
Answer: {"value": 98, "unit": "mmHg"}
